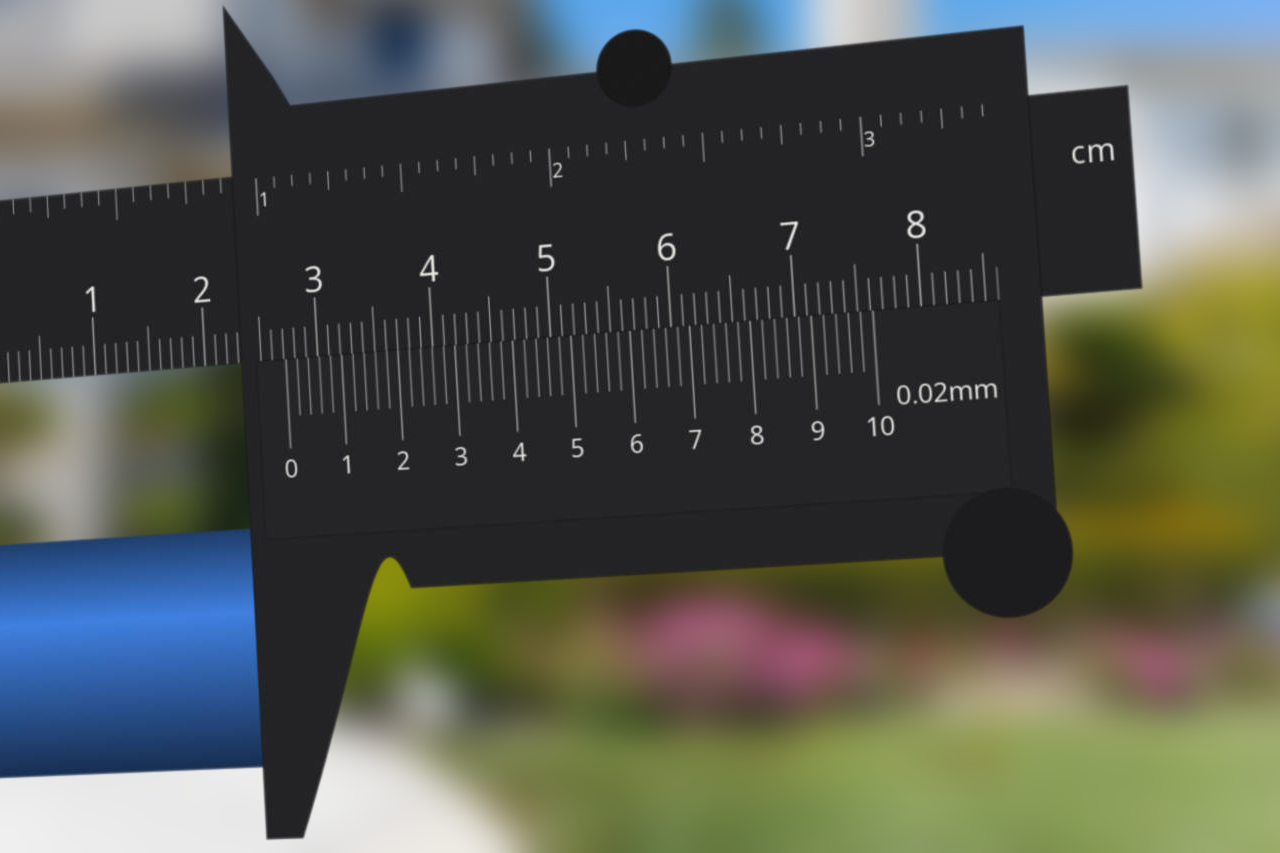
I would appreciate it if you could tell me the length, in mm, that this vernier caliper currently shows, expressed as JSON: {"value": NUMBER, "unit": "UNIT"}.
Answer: {"value": 27.2, "unit": "mm"}
